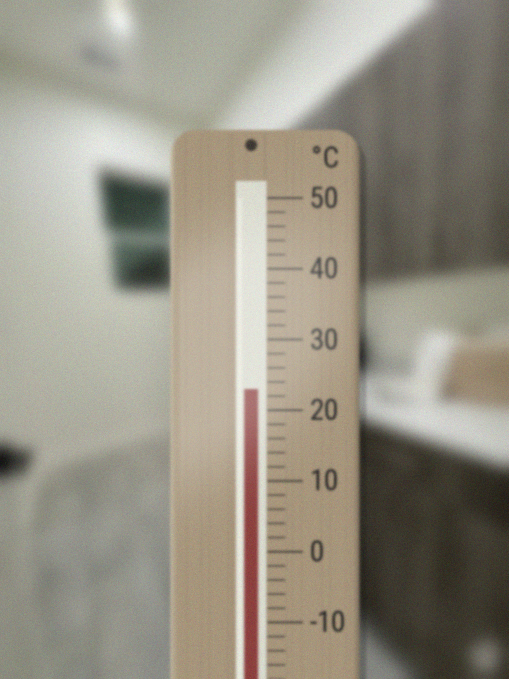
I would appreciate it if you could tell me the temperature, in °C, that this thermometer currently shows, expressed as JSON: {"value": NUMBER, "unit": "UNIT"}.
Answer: {"value": 23, "unit": "°C"}
